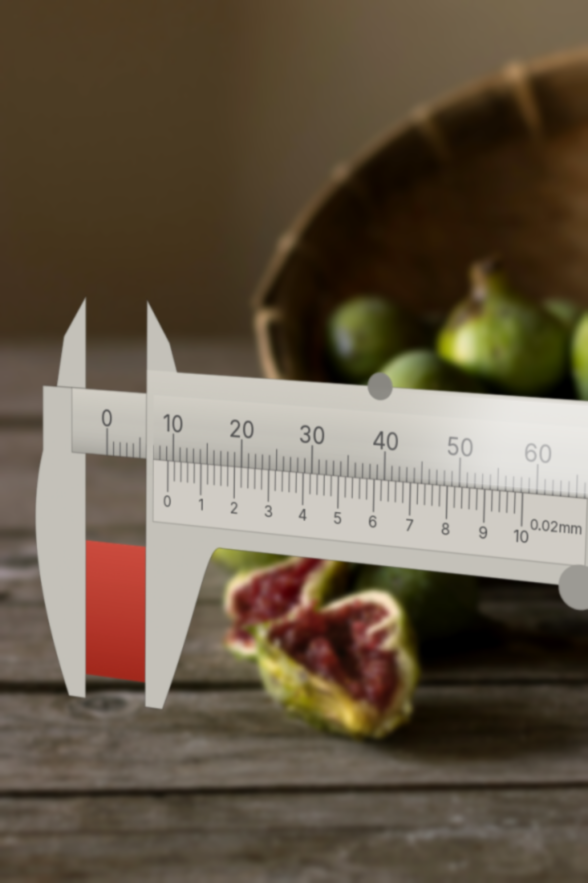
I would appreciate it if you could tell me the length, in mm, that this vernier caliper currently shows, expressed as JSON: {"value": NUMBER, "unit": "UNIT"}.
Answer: {"value": 9.2, "unit": "mm"}
